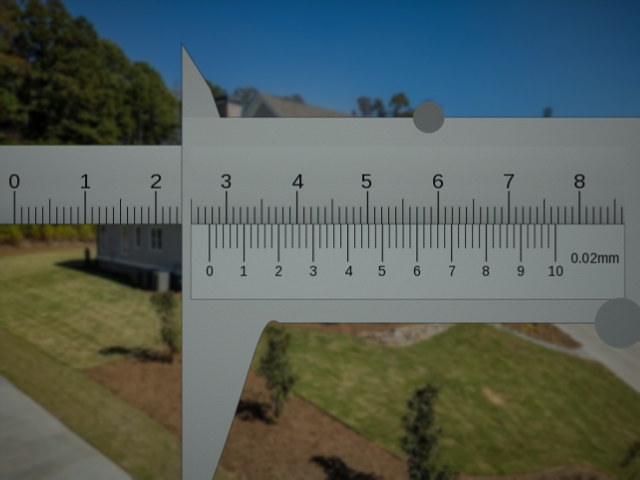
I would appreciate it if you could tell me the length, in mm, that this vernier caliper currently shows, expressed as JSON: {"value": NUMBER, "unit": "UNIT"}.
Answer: {"value": 27.6, "unit": "mm"}
